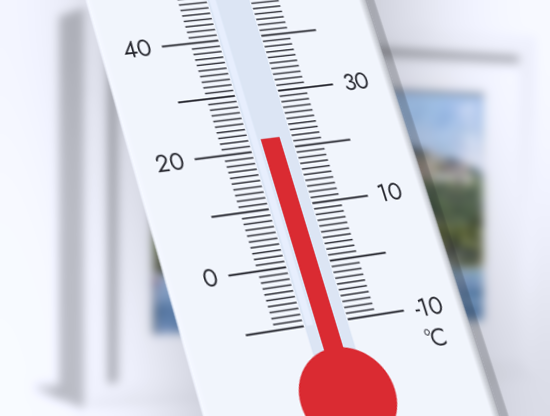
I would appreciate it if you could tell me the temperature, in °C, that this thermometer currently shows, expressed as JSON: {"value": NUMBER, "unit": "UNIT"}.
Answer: {"value": 22, "unit": "°C"}
